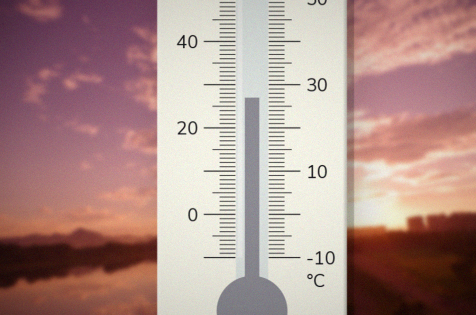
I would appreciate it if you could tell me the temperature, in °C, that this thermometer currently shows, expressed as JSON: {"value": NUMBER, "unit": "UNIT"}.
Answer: {"value": 27, "unit": "°C"}
